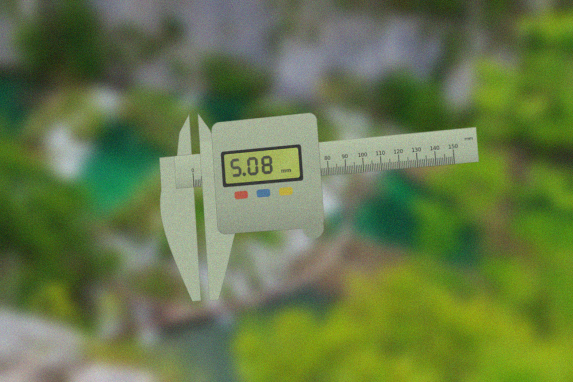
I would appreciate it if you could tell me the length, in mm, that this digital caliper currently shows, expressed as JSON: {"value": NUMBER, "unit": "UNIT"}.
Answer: {"value": 5.08, "unit": "mm"}
